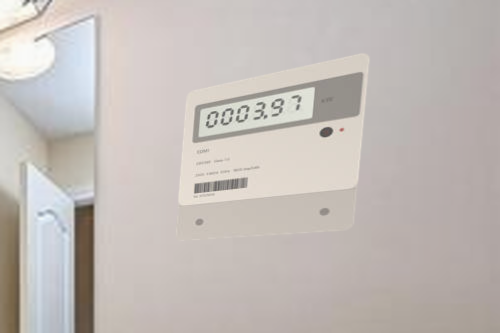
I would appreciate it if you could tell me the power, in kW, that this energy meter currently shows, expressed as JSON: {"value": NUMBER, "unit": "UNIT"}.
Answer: {"value": 3.97, "unit": "kW"}
